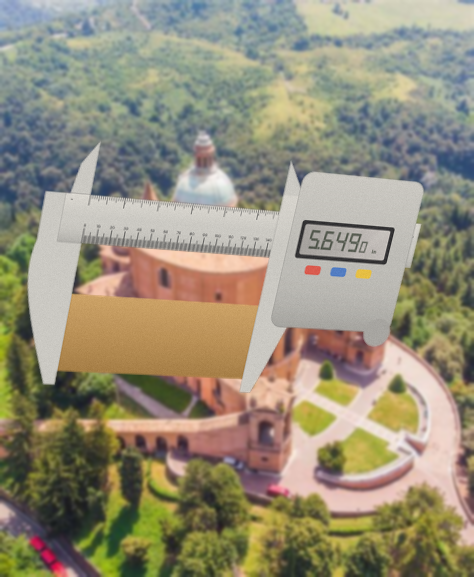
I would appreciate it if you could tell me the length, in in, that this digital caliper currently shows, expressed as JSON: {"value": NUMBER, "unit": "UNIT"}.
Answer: {"value": 5.6490, "unit": "in"}
